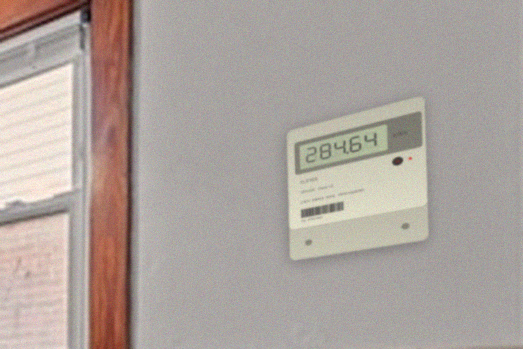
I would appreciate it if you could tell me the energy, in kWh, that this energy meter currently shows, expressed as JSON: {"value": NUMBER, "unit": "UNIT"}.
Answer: {"value": 284.64, "unit": "kWh"}
